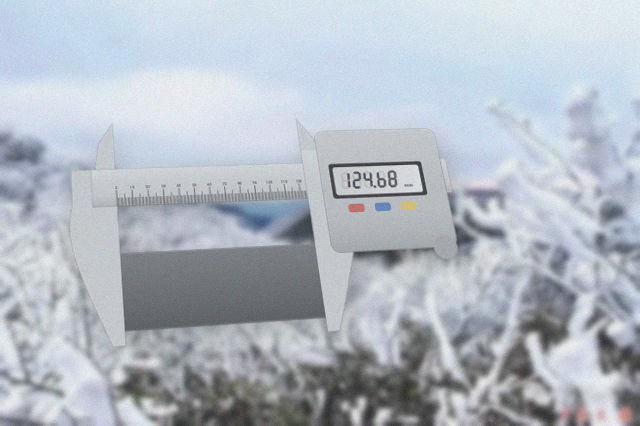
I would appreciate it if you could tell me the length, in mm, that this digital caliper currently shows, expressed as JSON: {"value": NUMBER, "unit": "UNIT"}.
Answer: {"value": 124.68, "unit": "mm"}
